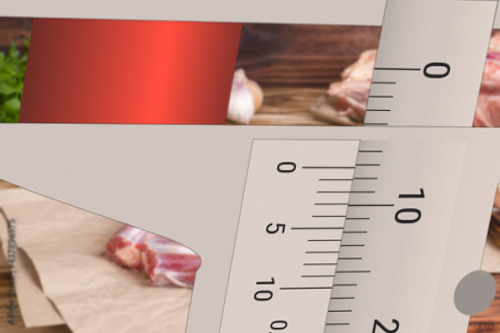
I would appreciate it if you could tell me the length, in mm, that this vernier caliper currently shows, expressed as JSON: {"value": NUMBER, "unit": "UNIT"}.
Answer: {"value": 7.2, "unit": "mm"}
